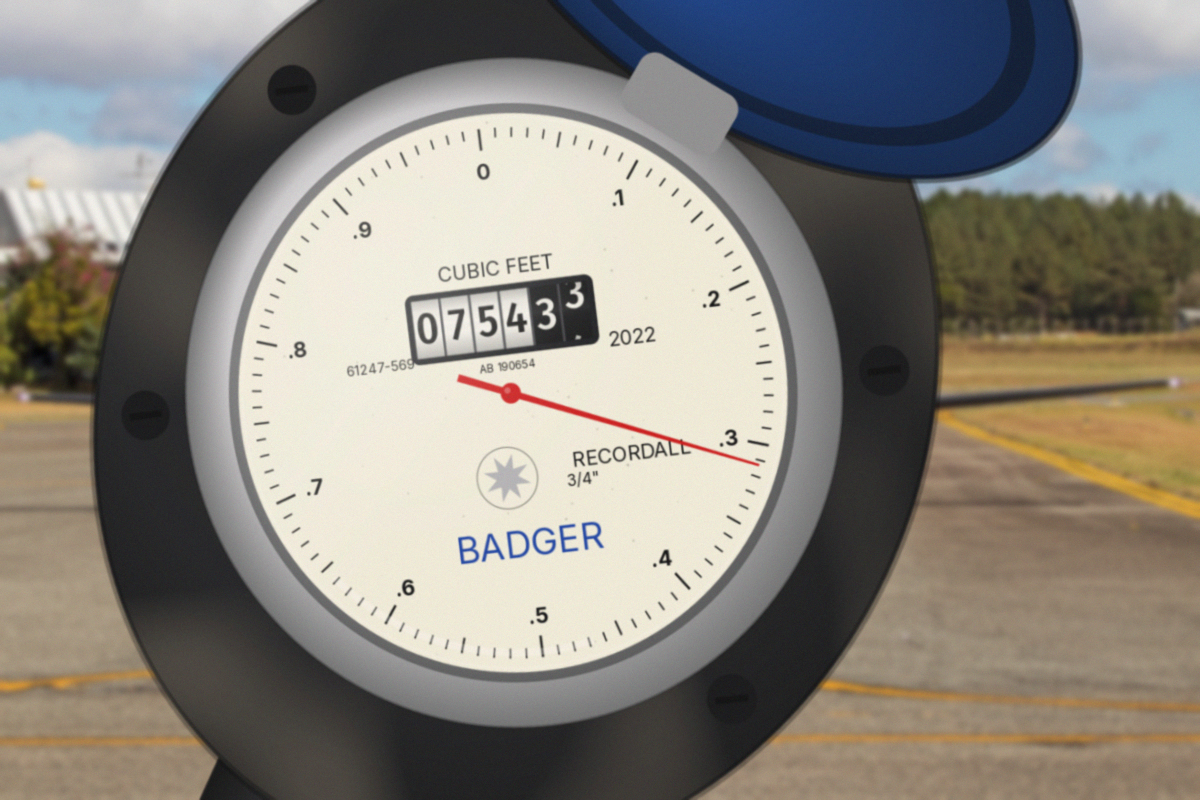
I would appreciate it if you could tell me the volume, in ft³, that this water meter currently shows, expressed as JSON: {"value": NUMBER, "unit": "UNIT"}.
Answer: {"value": 75433.31, "unit": "ft³"}
